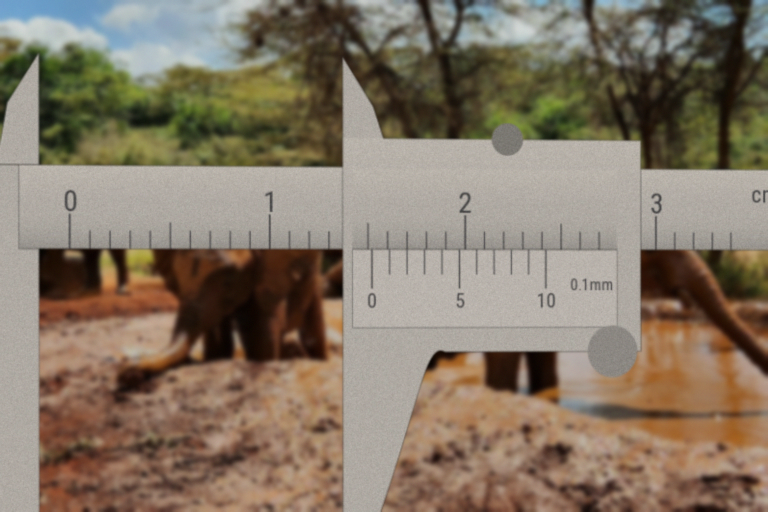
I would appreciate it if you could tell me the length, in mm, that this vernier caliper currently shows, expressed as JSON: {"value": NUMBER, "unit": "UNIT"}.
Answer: {"value": 15.2, "unit": "mm"}
